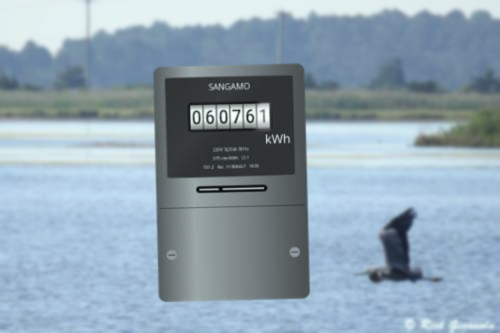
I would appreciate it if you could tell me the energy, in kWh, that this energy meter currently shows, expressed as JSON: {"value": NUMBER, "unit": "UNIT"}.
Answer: {"value": 60761, "unit": "kWh"}
